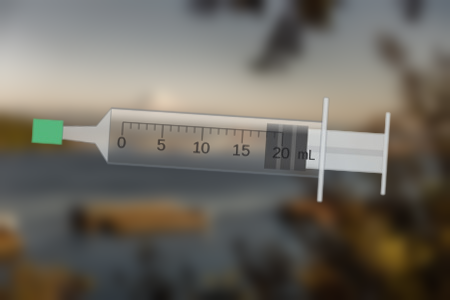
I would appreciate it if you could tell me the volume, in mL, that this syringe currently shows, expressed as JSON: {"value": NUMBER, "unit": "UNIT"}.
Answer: {"value": 18, "unit": "mL"}
